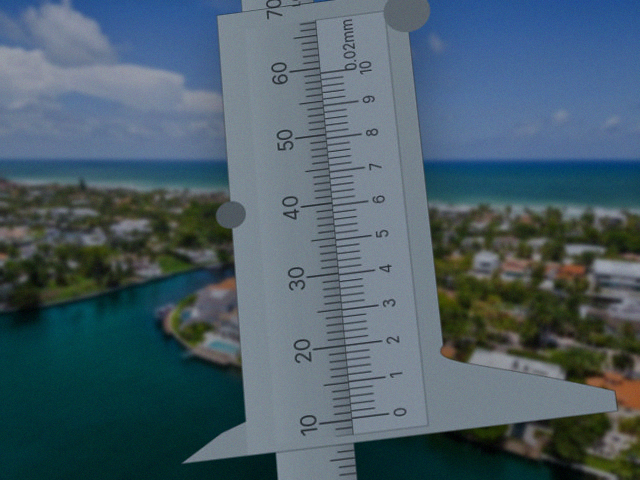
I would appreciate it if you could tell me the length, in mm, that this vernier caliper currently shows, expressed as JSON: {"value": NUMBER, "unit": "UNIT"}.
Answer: {"value": 10.2, "unit": "mm"}
